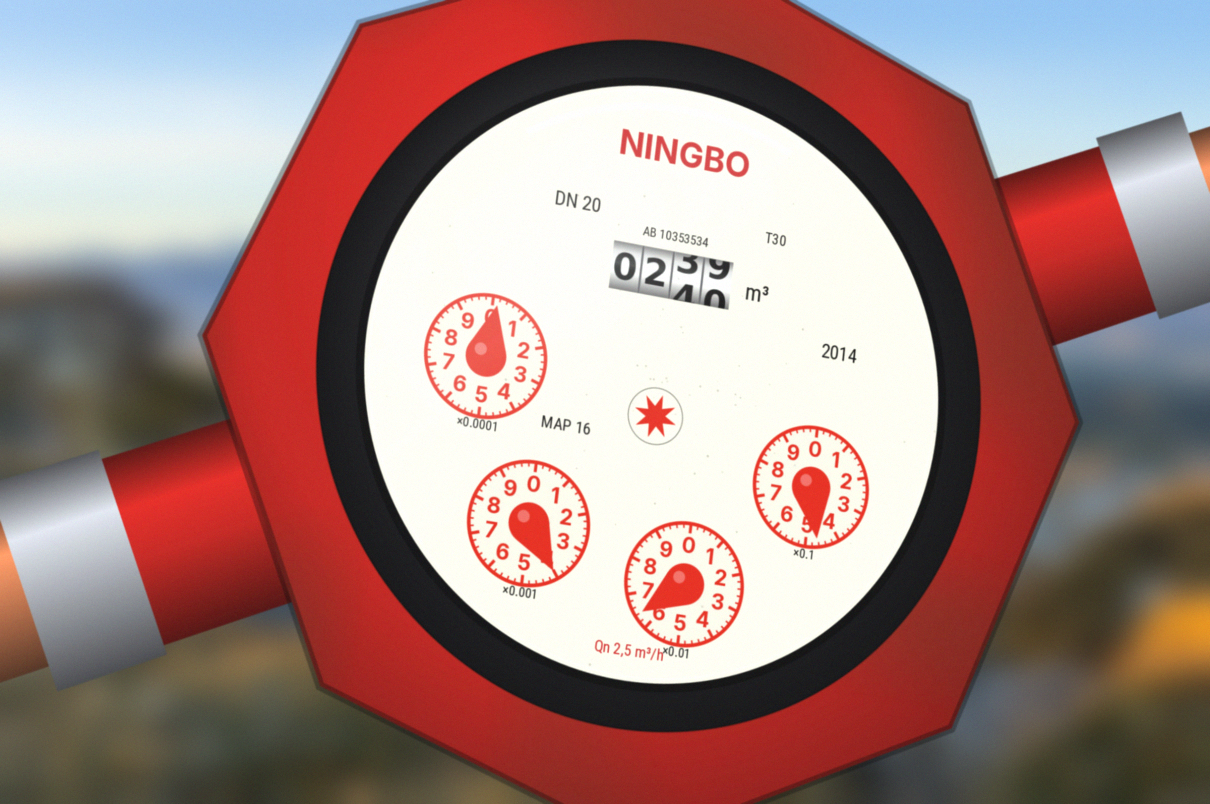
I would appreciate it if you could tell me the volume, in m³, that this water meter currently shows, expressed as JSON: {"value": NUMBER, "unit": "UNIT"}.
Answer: {"value": 239.4640, "unit": "m³"}
